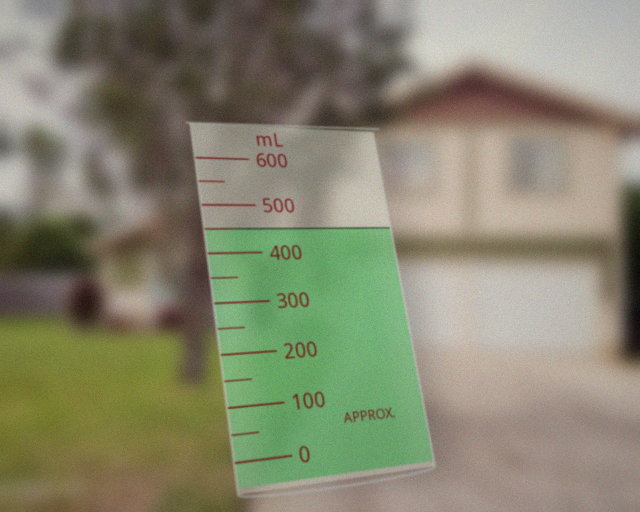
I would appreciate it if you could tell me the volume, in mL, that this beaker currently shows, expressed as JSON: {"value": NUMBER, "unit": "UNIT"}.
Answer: {"value": 450, "unit": "mL"}
